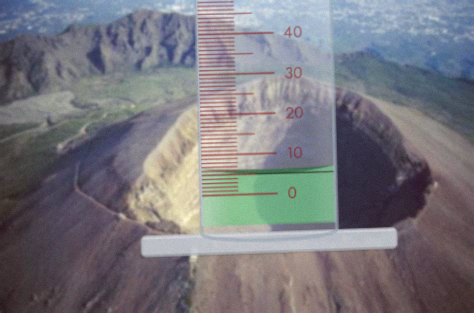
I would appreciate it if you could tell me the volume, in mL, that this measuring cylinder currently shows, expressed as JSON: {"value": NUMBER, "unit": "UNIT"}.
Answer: {"value": 5, "unit": "mL"}
